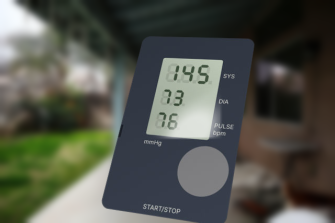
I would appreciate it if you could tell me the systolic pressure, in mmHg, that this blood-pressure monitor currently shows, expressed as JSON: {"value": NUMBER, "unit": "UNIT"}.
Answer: {"value": 145, "unit": "mmHg"}
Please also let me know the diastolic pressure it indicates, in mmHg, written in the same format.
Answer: {"value": 73, "unit": "mmHg"}
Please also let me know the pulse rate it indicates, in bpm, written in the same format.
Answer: {"value": 76, "unit": "bpm"}
